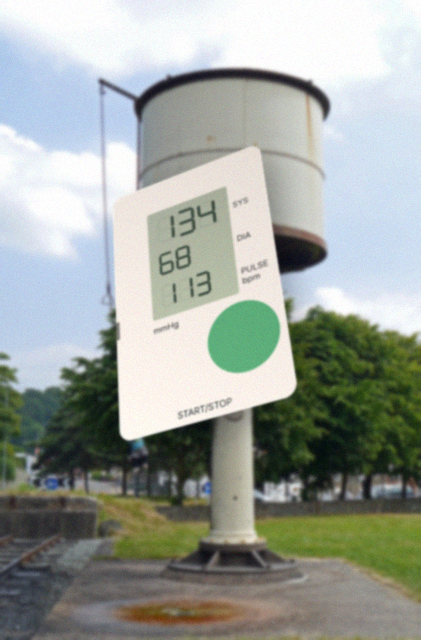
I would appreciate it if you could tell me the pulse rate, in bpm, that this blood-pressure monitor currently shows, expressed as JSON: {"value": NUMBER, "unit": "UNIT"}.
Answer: {"value": 113, "unit": "bpm"}
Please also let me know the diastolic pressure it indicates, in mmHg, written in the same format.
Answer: {"value": 68, "unit": "mmHg"}
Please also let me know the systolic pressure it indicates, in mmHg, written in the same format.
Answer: {"value": 134, "unit": "mmHg"}
